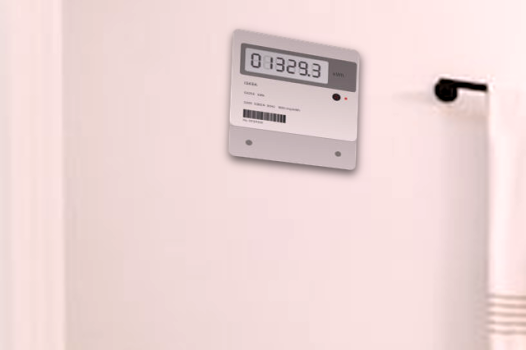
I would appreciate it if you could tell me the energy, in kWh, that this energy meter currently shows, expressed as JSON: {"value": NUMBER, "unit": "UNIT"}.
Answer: {"value": 1329.3, "unit": "kWh"}
